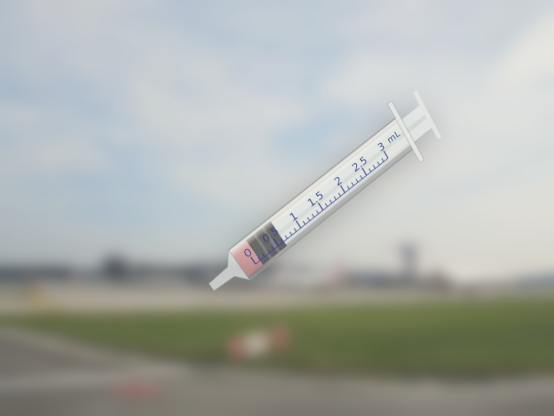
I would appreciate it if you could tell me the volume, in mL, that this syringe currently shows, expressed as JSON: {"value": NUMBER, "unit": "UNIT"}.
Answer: {"value": 0.1, "unit": "mL"}
